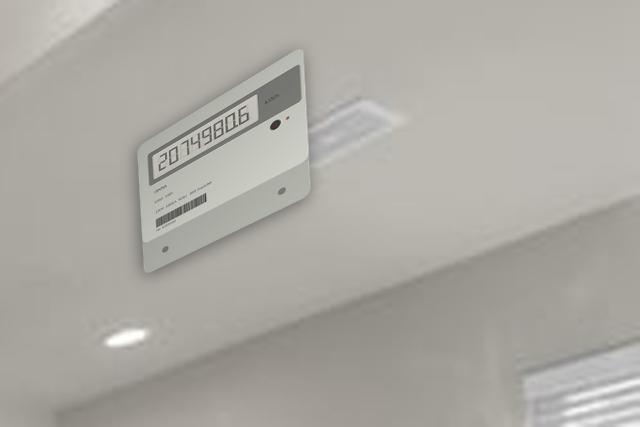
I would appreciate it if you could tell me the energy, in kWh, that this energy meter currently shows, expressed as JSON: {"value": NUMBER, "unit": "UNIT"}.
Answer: {"value": 2074980.6, "unit": "kWh"}
